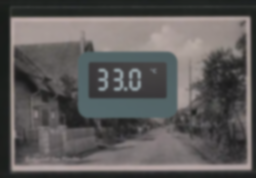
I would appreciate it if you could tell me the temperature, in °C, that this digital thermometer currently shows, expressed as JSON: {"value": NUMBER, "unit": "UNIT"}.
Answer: {"value": 33.0, "unit": "°C"}
